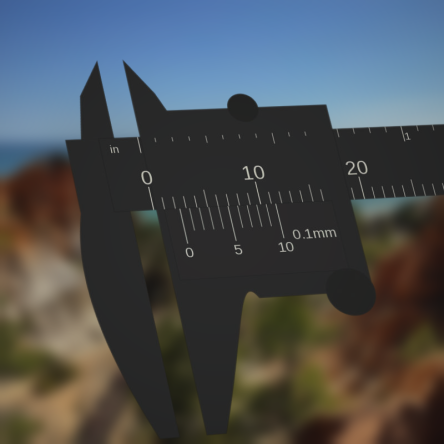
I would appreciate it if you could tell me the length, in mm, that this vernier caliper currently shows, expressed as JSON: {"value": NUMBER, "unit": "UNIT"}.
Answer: {"value": 2.4, "unit": "mm"}
